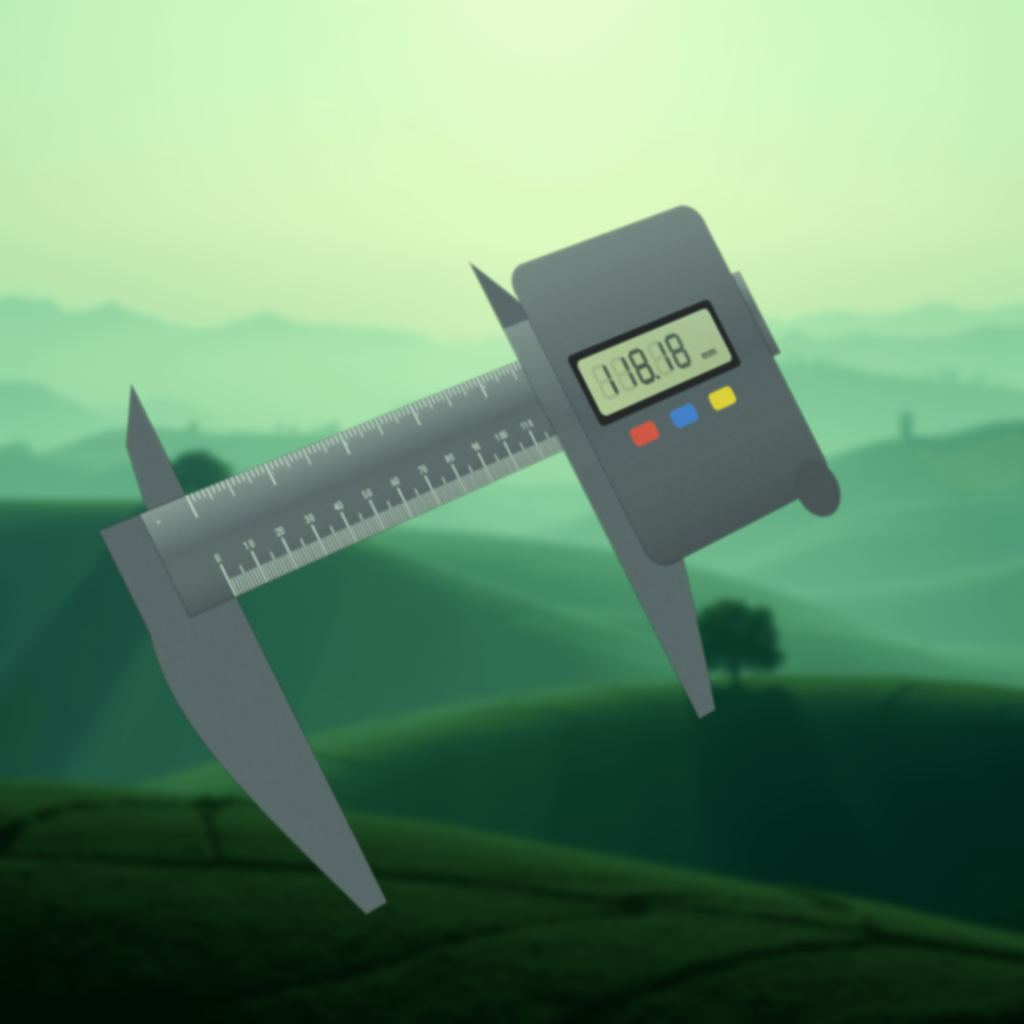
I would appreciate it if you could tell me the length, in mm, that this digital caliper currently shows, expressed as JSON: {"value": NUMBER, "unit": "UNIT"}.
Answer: {"value": 118.18, "unit": "mm"}
